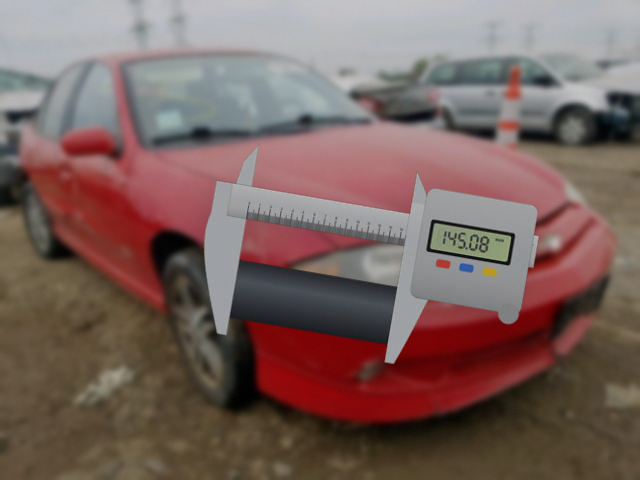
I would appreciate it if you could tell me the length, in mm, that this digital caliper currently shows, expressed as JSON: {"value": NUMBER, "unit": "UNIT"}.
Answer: {"value": 145.08, "unit": "mm"}
